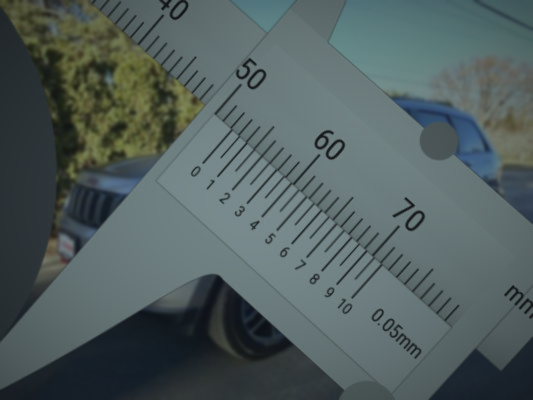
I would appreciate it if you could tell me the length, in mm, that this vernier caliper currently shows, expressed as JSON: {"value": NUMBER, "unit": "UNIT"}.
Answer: {"value": 52.2, "unit": "mm"}
